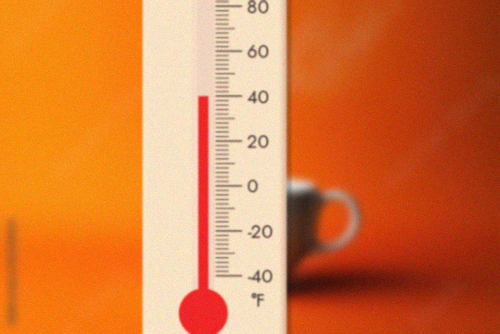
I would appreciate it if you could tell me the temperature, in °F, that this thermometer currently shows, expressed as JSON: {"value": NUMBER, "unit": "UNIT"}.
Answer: {"value": 40, "unit": "°F"}
